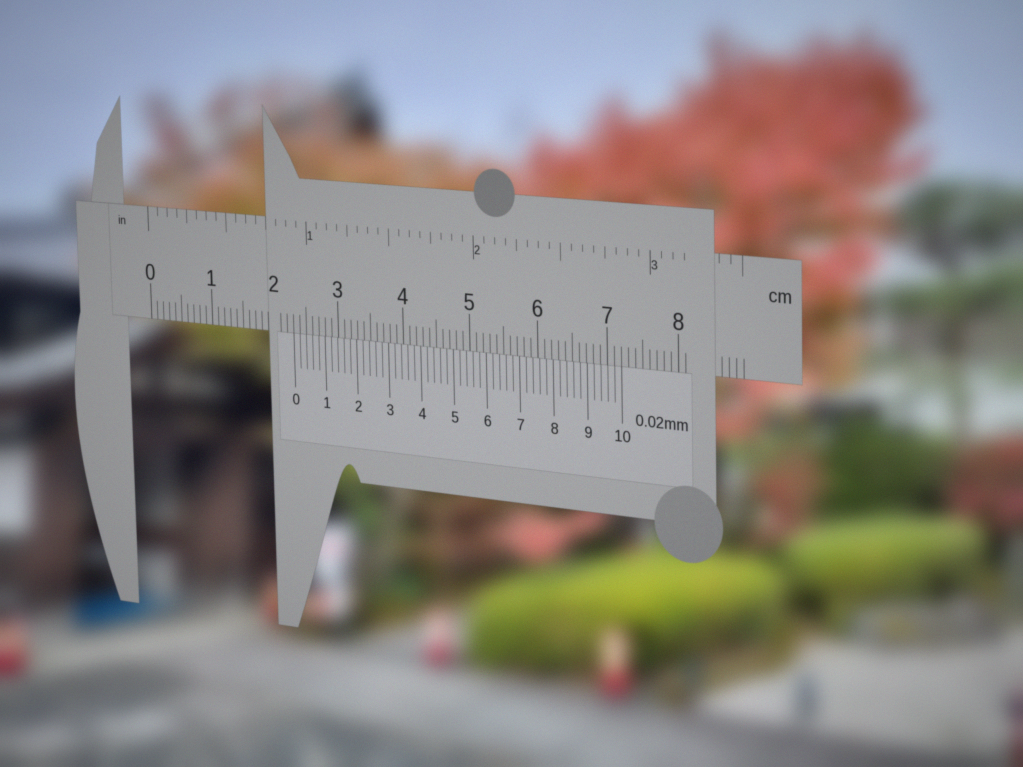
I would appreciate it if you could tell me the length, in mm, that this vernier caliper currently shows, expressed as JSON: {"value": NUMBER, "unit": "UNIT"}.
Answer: {"value": 23.0, "unit": "mm"}
